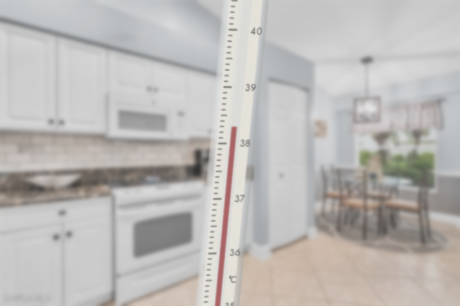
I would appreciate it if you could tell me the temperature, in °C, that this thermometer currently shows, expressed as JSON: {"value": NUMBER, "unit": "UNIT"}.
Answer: {"value": 38.3, "unit": "°C"}
